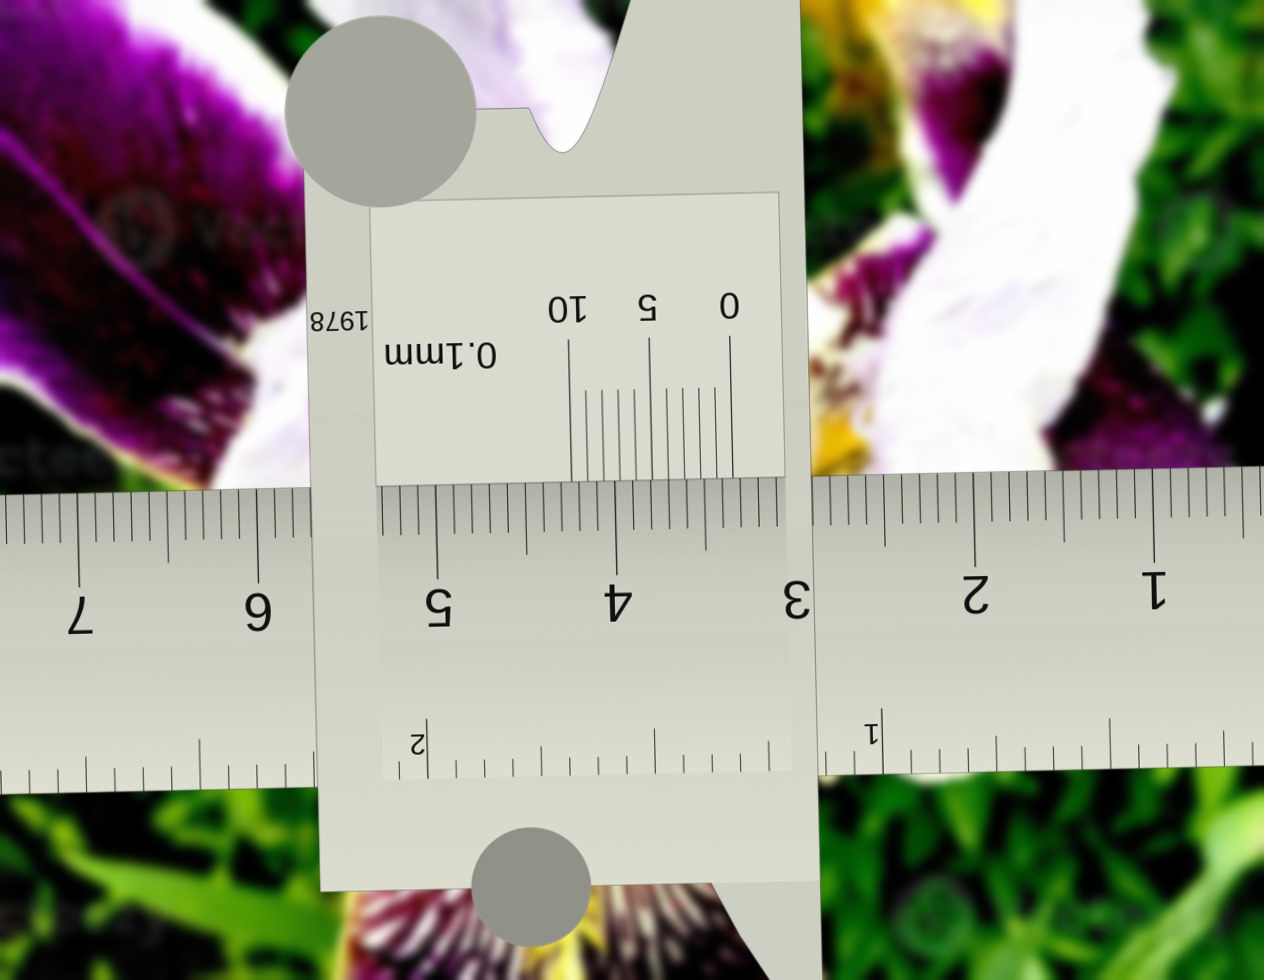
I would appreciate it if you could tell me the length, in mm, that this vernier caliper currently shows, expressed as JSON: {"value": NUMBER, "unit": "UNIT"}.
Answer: {"value": 33.4, "unit": "mm"}
